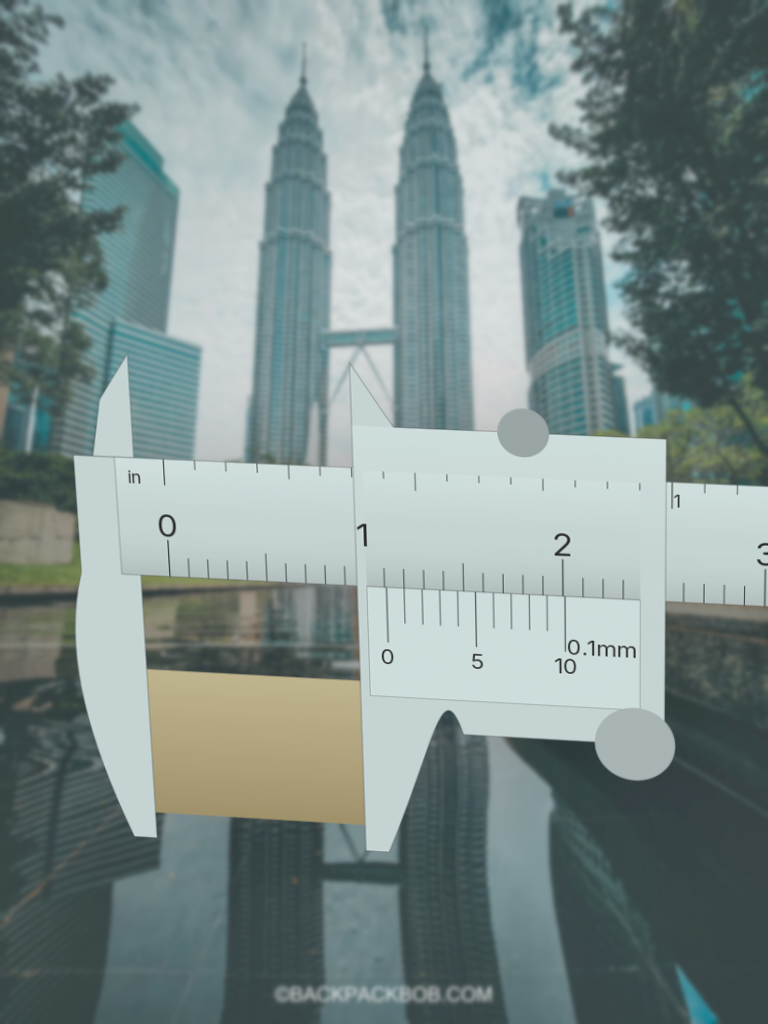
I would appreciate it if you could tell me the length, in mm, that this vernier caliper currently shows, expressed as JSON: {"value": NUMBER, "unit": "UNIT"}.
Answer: {"value": 11.1, "unit": "mm"}
